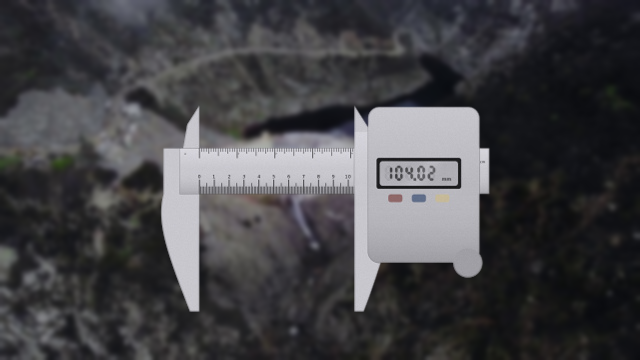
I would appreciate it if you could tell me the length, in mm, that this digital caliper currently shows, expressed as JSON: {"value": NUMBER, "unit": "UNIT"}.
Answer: {"value": 104.02, "unit": "mm"}
